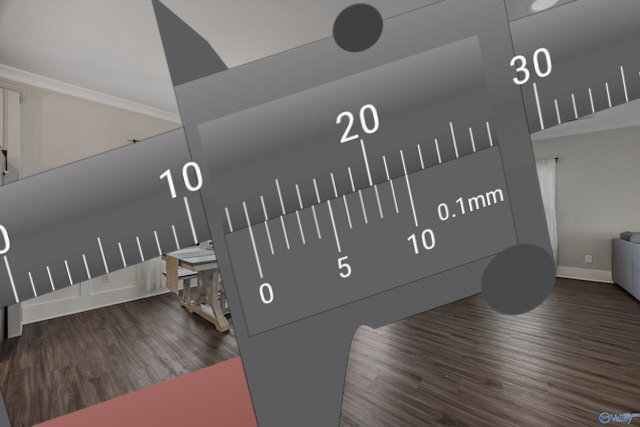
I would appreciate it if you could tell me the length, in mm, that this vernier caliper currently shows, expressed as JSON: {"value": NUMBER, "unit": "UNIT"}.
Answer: {"value": 13.0, "unit": "mm"}
